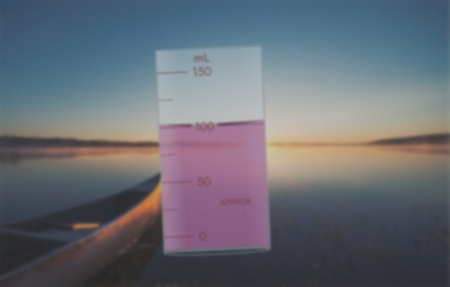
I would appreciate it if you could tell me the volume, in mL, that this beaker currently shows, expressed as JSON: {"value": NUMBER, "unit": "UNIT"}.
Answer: {"value": 100, "unit": "mL"}
